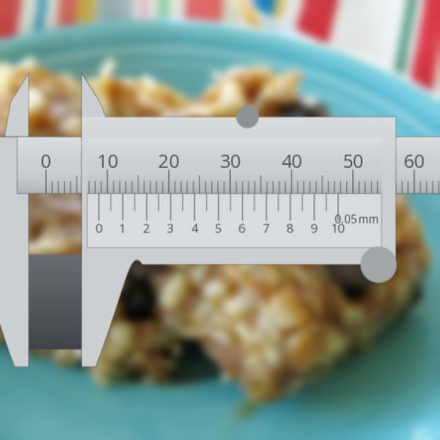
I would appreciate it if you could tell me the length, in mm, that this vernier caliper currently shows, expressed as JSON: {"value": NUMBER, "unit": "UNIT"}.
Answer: {"value": 8.6, "unit": "mm"}
